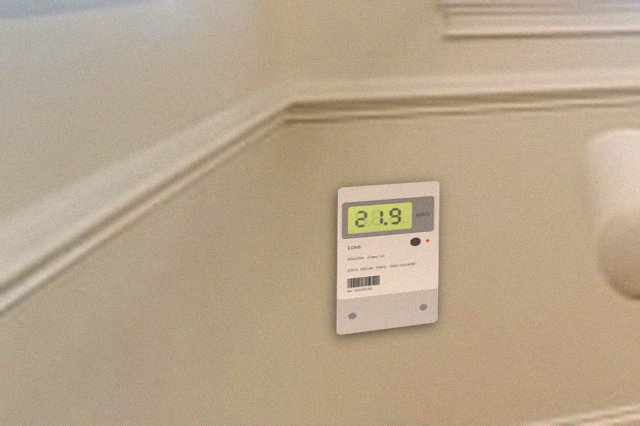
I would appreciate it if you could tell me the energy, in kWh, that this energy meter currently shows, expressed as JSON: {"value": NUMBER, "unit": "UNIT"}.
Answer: {"value": 21.9, "unit": "kWh"}
